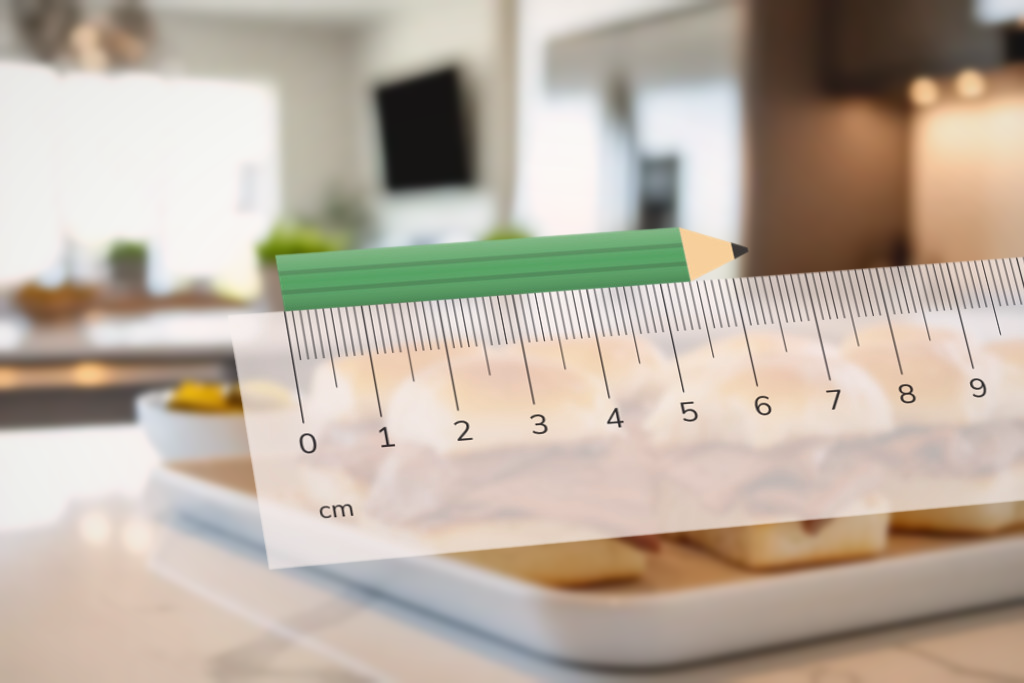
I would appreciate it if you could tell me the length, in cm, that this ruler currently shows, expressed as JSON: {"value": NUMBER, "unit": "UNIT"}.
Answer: {"value": 6.3, "unit": "cm"}
